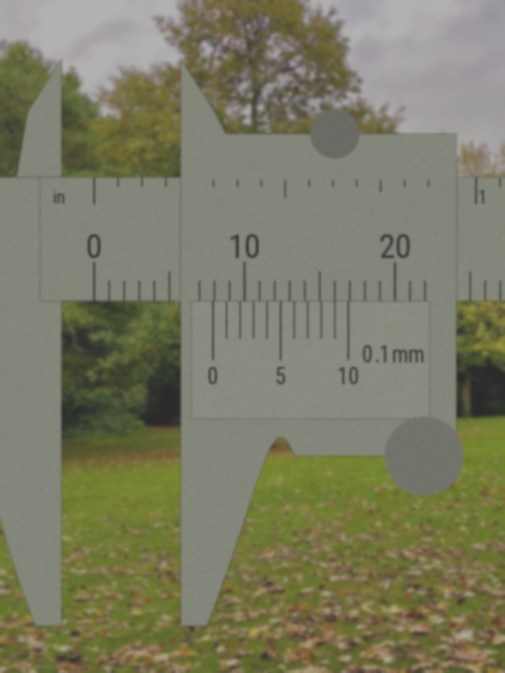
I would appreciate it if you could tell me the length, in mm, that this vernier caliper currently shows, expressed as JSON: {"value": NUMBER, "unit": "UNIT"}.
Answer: {"value": 7.9, "unit": "mm"}
